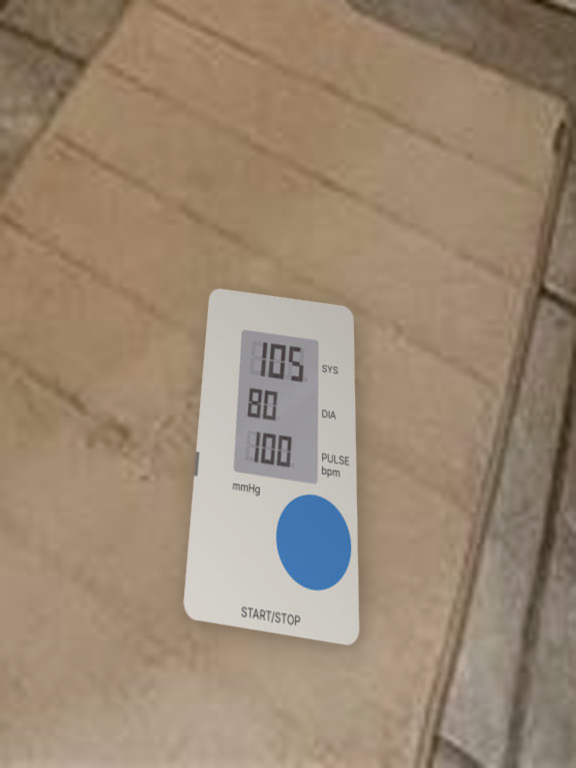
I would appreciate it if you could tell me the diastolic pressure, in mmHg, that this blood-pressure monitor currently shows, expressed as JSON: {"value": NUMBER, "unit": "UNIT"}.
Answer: {"value": 80, "unit": "mmHg"}
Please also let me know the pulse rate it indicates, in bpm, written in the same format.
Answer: {"value": 100, "unit": "bpm"}
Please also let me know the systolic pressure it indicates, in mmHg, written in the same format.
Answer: {"value": 105, "unit": "mmHg"}
